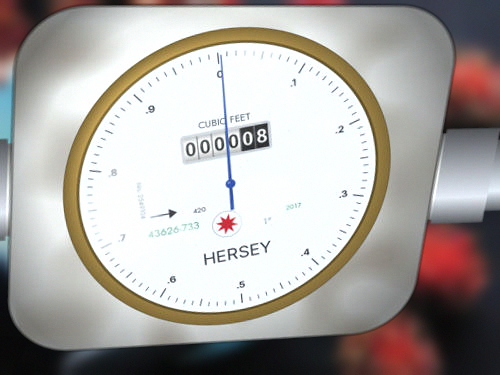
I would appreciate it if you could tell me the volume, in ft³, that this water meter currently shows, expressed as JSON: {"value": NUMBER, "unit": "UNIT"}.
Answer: {"value": 8.00, "unit": "ft³"}
